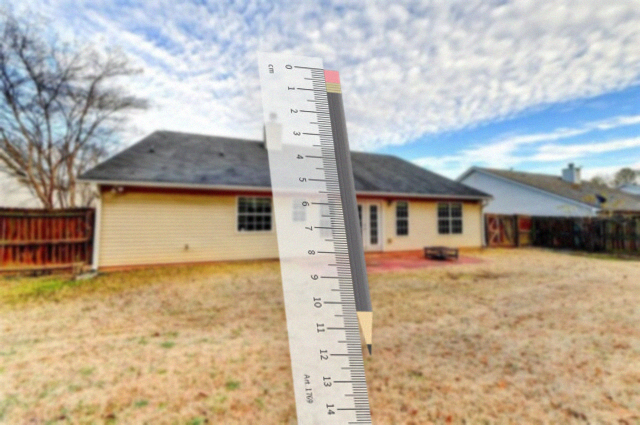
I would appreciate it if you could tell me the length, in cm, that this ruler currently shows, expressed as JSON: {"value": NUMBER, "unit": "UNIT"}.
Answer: {"value": 12, "unit": "cm"}
